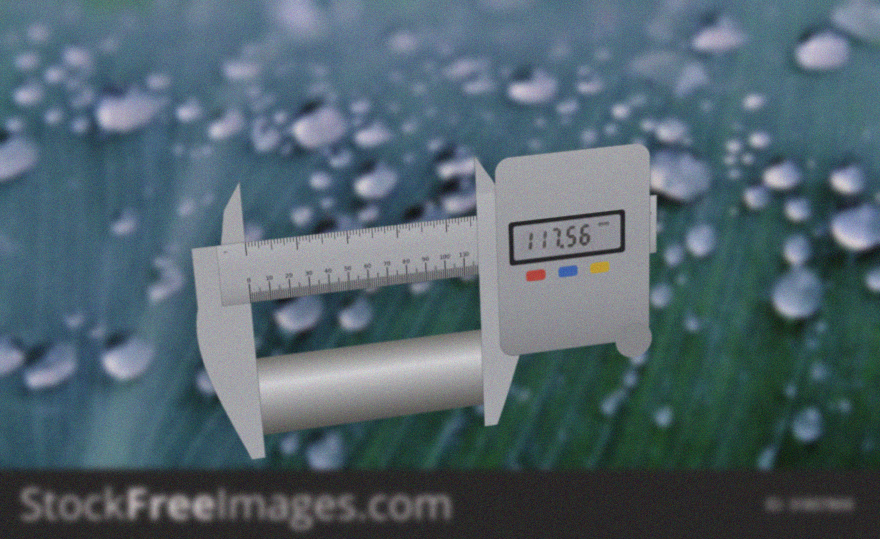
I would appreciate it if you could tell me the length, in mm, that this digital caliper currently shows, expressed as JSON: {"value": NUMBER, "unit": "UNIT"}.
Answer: {"value": 117.56, "unit": "mm"}
